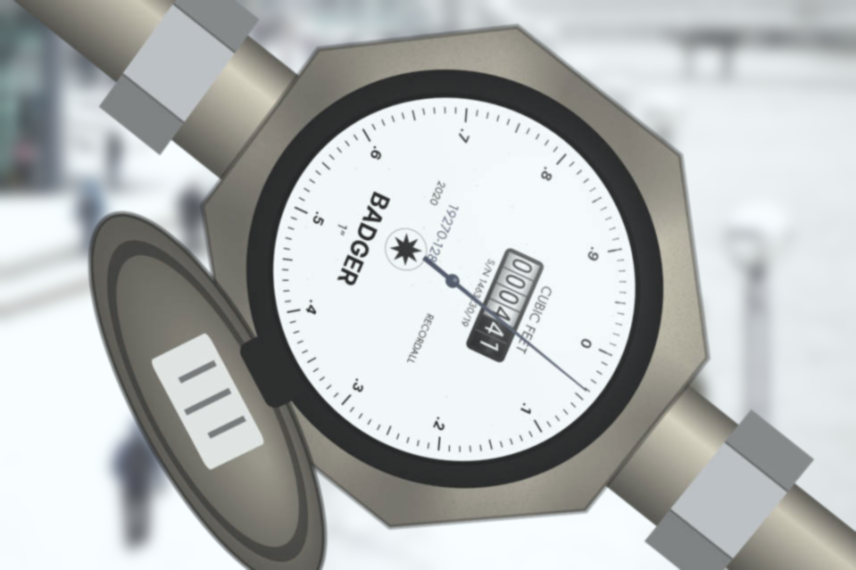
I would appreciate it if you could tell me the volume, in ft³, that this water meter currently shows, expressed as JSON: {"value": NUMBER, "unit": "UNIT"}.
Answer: {"value": 441.04, "unit": "ft³"}
